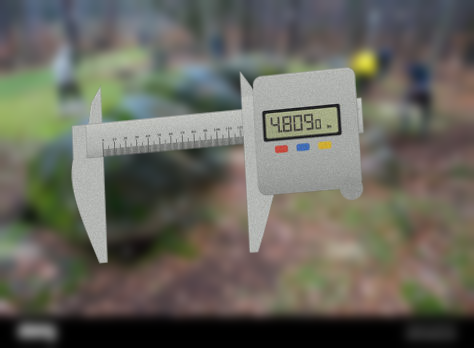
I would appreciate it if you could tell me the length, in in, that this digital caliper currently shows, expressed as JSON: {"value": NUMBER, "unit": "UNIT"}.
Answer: {"value": 4.8090, "unit": "in"}
